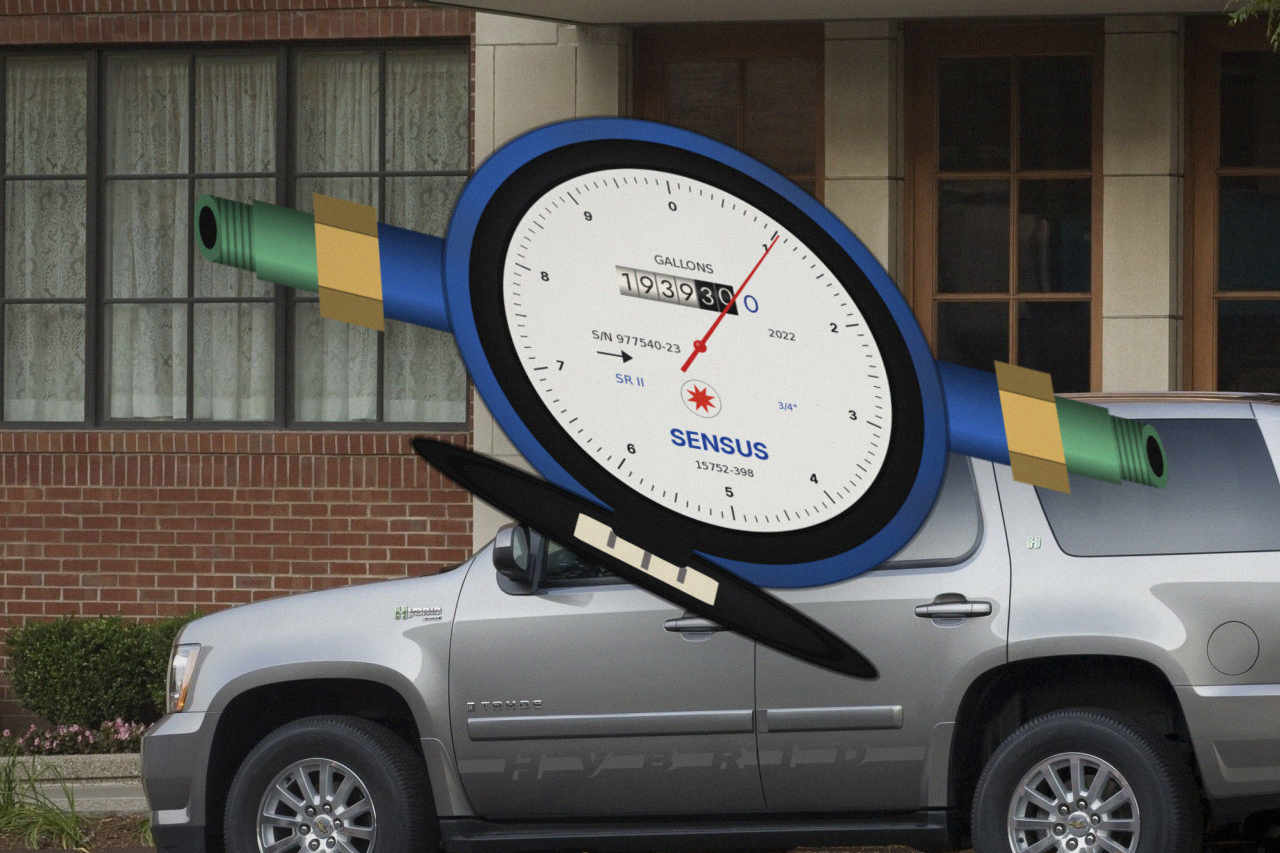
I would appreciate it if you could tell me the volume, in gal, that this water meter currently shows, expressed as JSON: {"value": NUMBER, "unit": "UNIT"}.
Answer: {"value": 1939301.0, "unit": "gal"}
